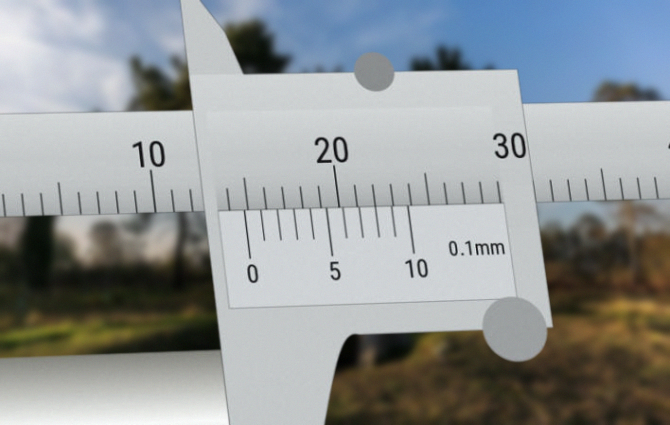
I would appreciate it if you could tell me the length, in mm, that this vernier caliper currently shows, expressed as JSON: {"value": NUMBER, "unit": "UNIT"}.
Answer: {"value": 14.8, "unit": "mm"}
